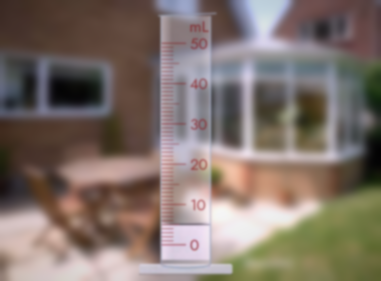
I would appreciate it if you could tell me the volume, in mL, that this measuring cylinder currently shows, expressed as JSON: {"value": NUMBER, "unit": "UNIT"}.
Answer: {"value": 5, "unit": "mL"}
